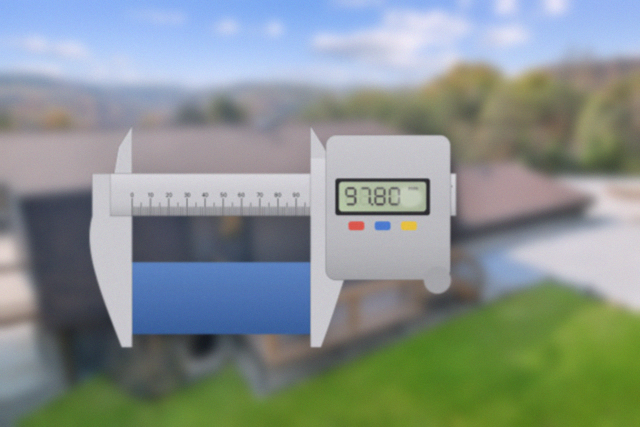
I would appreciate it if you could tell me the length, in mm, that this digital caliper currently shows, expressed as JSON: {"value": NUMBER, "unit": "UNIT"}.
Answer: {"value": 97.80, "unit": "mm"}
